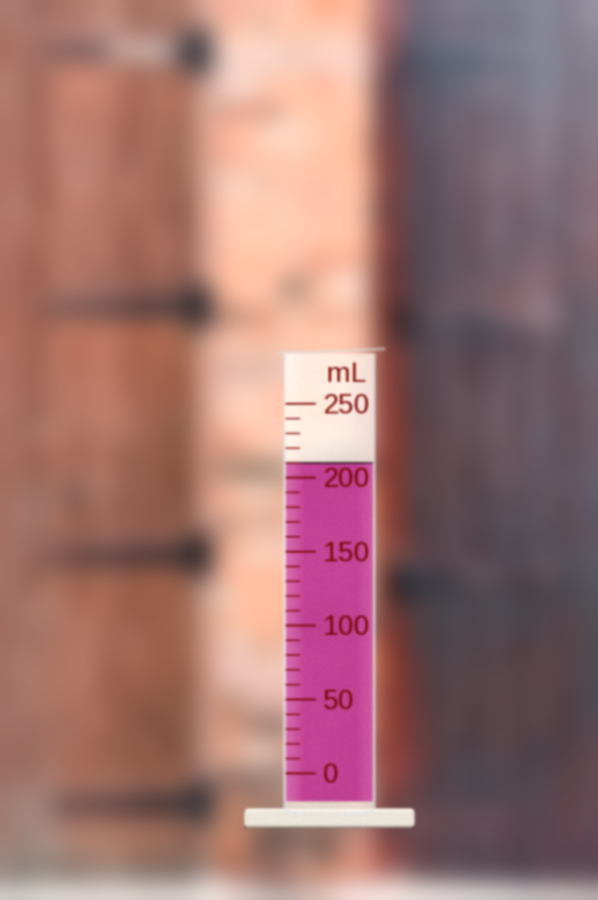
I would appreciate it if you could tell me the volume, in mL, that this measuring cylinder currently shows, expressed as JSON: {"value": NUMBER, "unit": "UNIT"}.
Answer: {"value": 210, "unit": "mL"}
